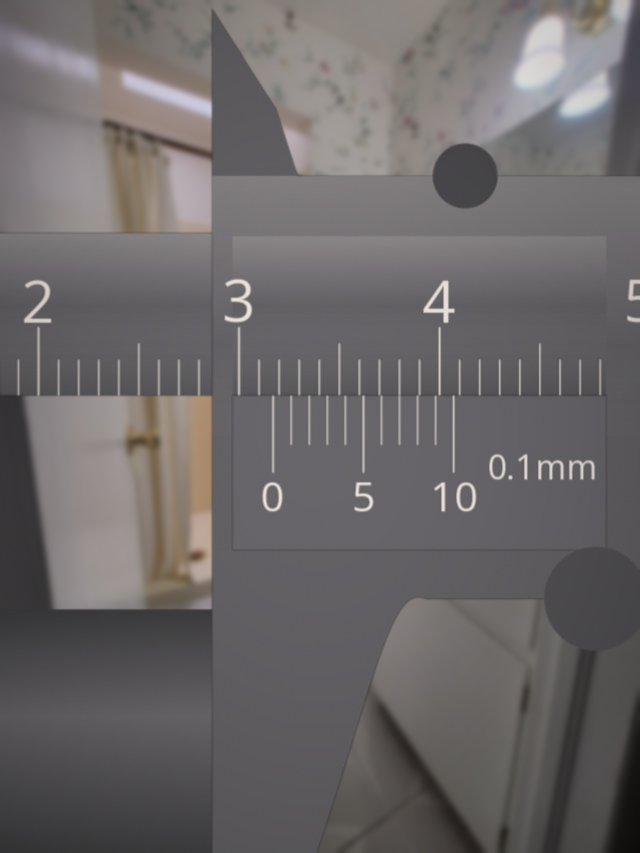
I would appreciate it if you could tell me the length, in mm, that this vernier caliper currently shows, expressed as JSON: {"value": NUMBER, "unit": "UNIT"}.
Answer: {"value": 31.7, "unit": "mm"}
